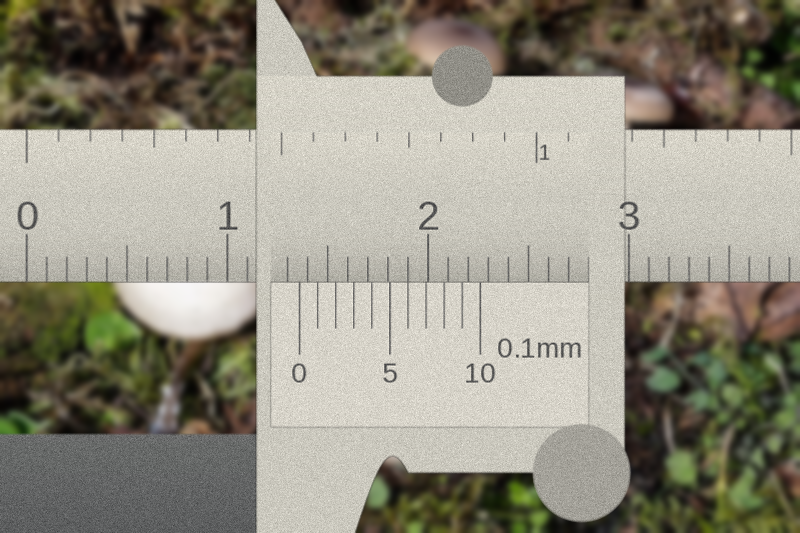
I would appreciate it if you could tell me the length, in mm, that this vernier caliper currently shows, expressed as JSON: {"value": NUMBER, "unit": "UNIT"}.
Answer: {"value": 13.6, "unit": "mm"}
